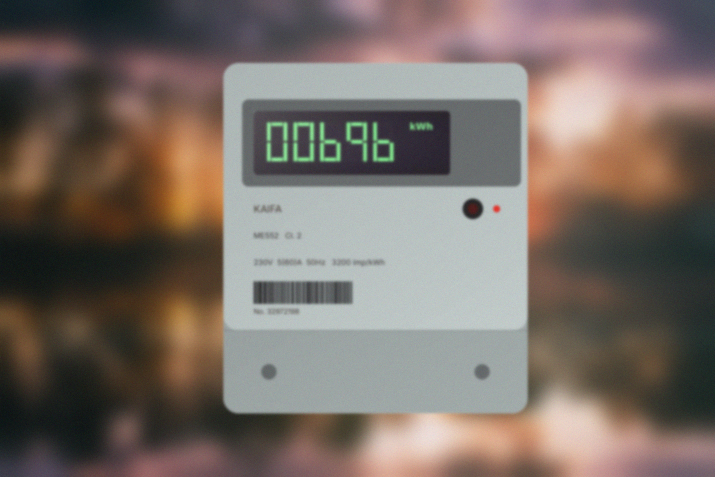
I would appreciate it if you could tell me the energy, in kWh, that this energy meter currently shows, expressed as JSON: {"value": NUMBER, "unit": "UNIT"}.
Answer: {"value": 696, "unit": "kWh"}
